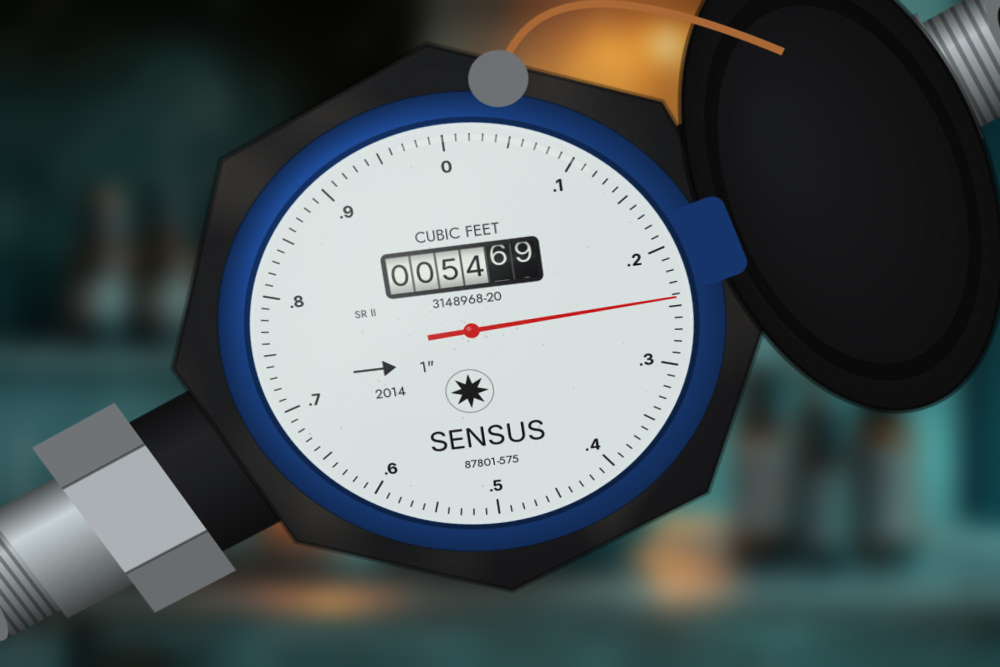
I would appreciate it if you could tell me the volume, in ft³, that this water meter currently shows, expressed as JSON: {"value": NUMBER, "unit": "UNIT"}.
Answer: {"value": 5469.24, "unit": "ft³"}
